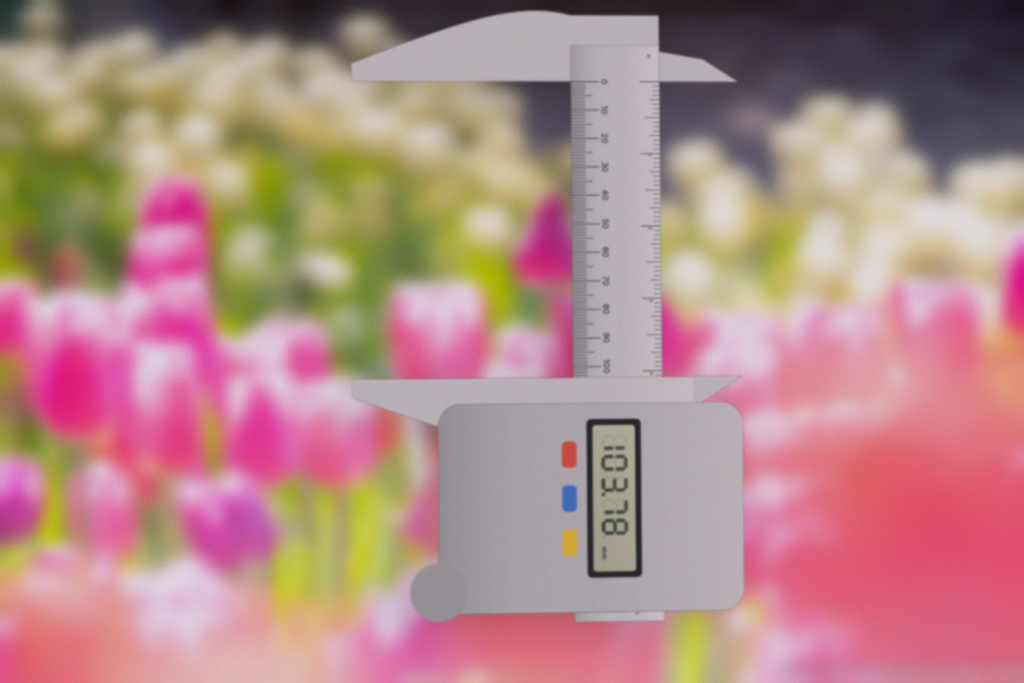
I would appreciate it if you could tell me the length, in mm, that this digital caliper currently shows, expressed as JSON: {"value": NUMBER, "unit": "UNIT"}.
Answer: {"value": 103.78, "unit": "mm"}
